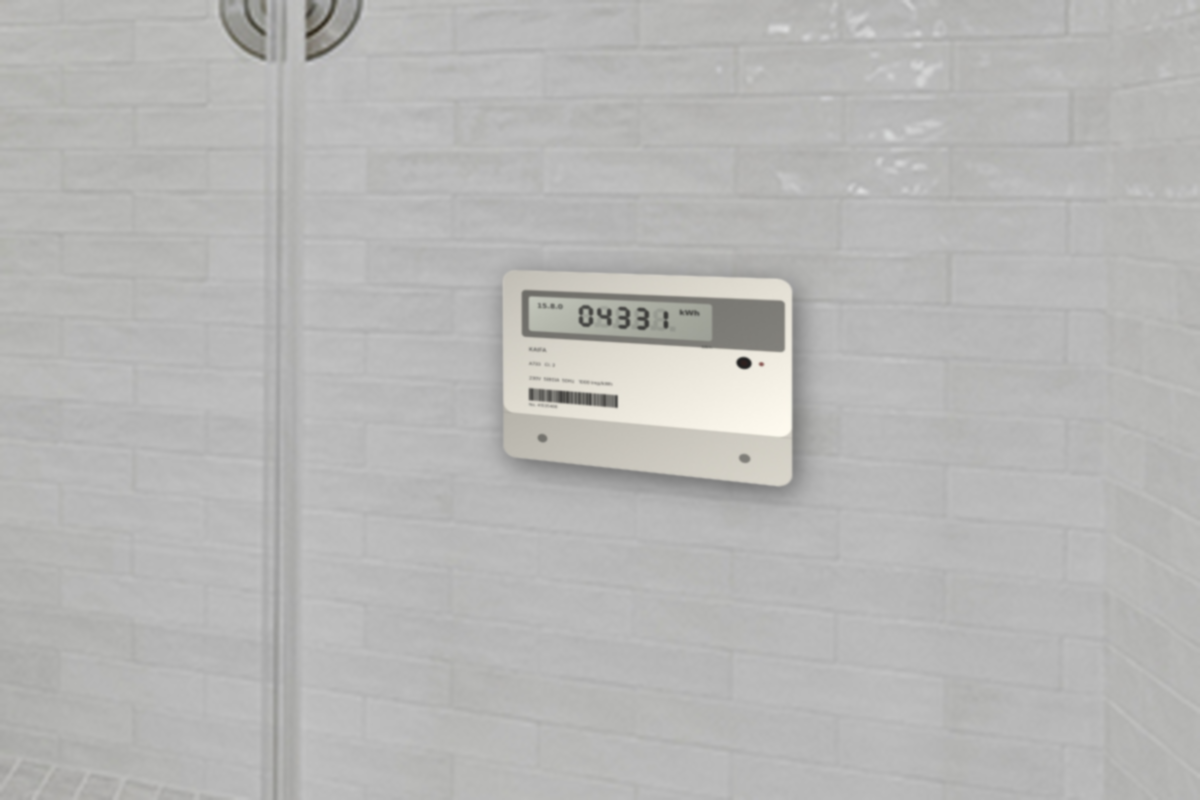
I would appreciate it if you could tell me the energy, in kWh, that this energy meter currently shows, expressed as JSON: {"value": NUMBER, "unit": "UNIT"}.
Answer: {"value": 4331, "unit": "kWh"}
